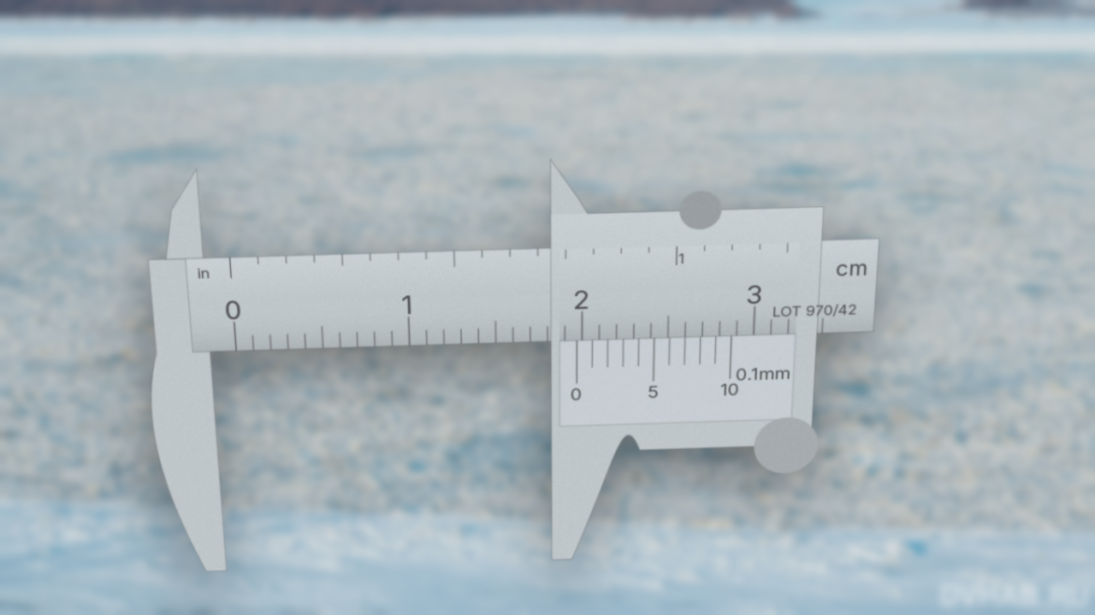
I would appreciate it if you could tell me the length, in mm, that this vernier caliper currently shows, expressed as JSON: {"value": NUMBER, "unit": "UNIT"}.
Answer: {"value": 19.7, "unit": "mm"}
